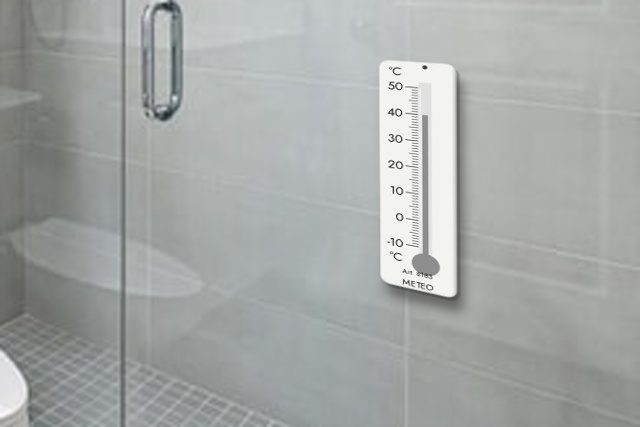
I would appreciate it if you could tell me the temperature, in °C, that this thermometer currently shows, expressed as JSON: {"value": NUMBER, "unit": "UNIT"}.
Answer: {"value": 40, "unit": "°C"}
